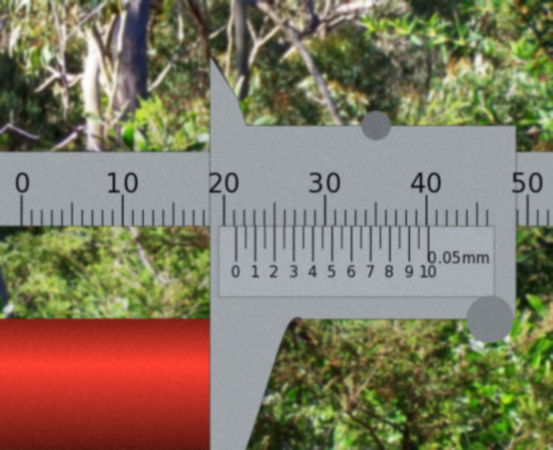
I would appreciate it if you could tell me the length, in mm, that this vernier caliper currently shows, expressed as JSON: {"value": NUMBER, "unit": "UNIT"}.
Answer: {"value": 21.2, "unit": "mm"}
